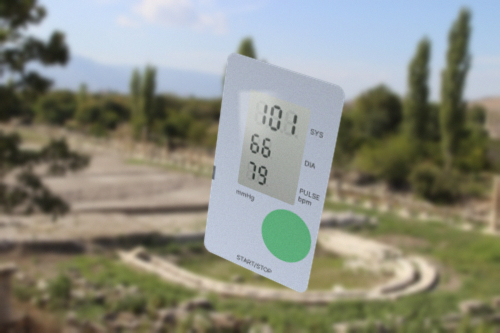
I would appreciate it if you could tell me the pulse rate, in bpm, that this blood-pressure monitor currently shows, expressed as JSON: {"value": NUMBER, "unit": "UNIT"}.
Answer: {"value": 79, "unit": "bpm"}
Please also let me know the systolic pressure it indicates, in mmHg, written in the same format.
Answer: {"value": 101, "unit": "mmHg"}
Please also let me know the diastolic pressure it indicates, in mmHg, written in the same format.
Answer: {"value": 66, "unit": "mmHg"}
